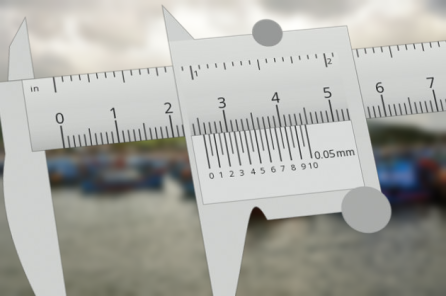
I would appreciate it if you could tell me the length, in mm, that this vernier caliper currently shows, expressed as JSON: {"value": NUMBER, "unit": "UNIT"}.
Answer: {"value": 25.6, "unit": "mm"}
